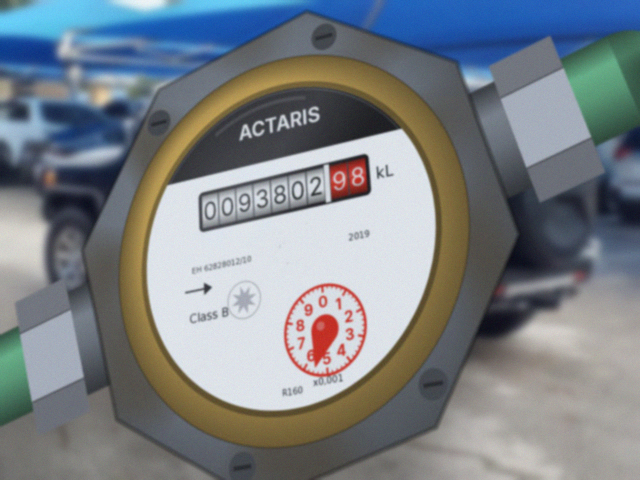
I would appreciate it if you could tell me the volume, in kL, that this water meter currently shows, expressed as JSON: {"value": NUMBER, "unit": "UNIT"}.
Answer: {"value": 93802.985, "unit": "kL"}
